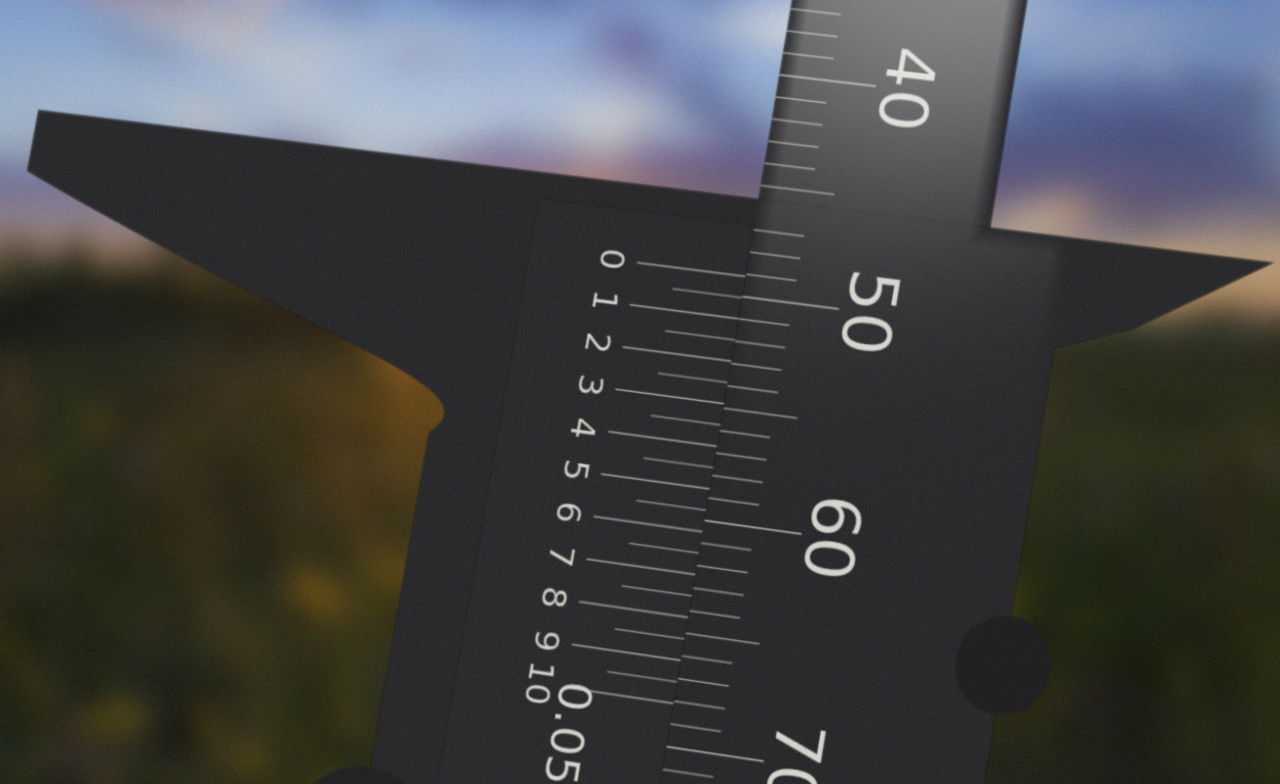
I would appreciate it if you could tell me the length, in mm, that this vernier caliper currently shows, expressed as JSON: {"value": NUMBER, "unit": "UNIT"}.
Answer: {"value": 49.1, "unit": "mm"}
